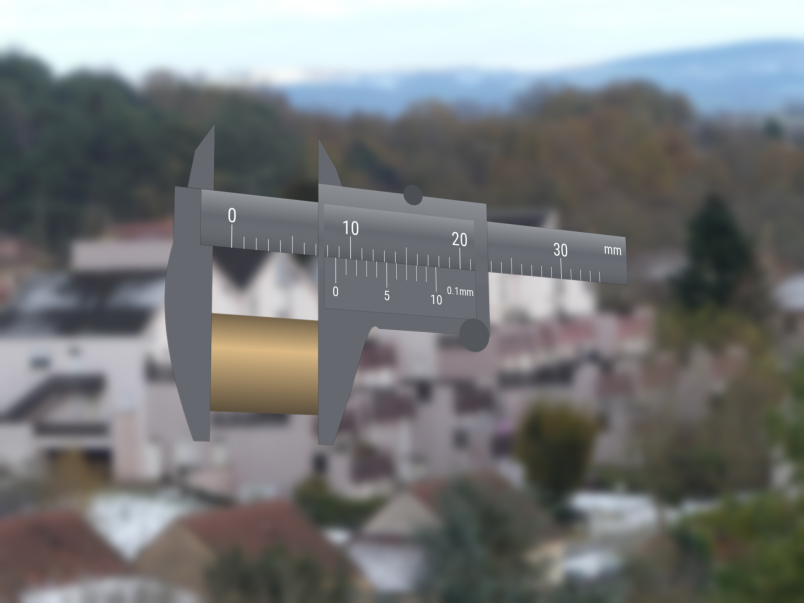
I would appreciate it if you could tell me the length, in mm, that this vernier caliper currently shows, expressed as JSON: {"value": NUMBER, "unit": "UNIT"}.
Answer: {"value": 8.7, "unit": "mm"}
